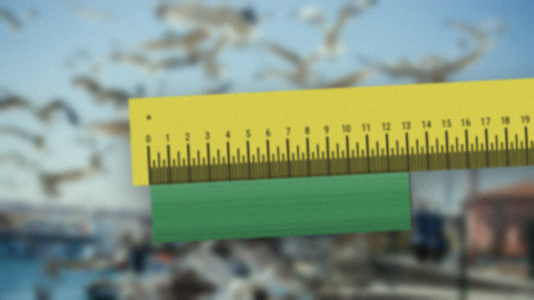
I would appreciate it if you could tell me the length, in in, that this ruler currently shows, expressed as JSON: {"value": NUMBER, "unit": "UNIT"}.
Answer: {"value": 13, "unit": "in"}
